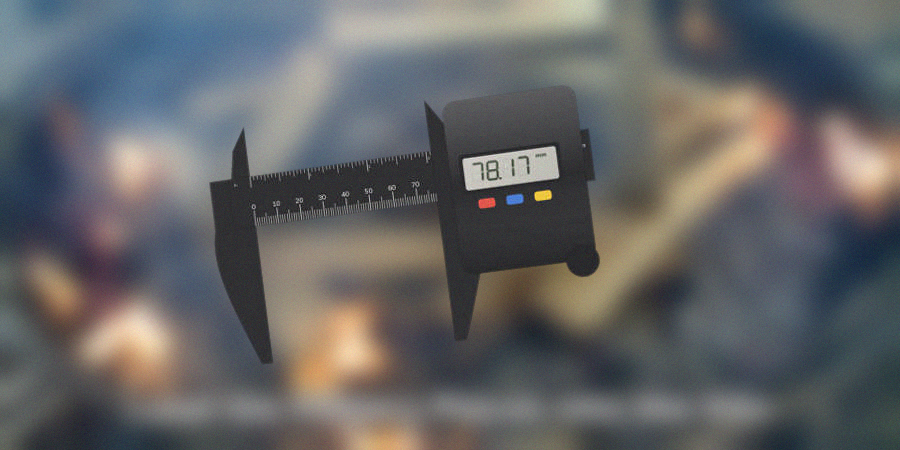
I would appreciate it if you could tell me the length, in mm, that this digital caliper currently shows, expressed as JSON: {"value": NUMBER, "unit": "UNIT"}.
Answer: {"value": 78.17, "unit": "mm"}
